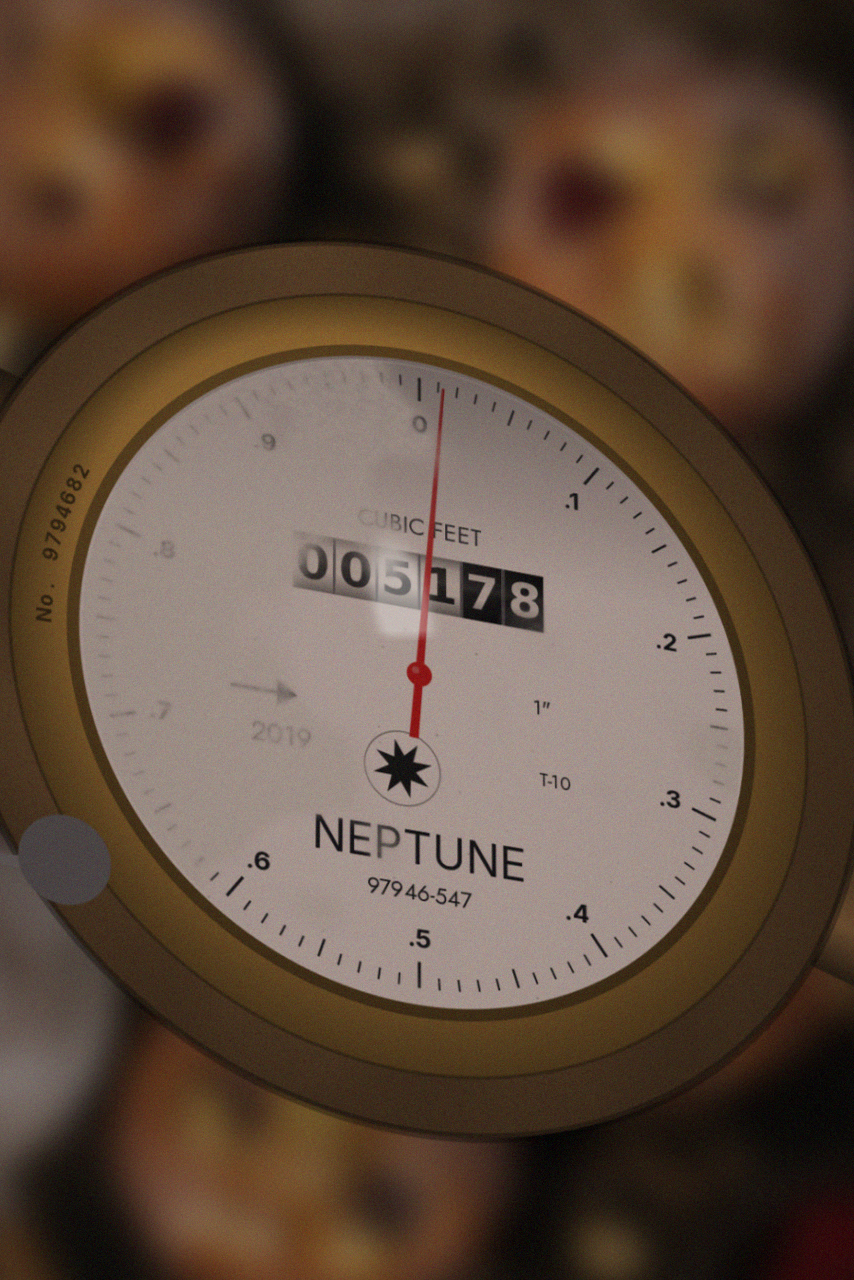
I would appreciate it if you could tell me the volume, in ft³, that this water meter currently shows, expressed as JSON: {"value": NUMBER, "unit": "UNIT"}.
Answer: {"value": 5178.01, "unit": "ft³"}
